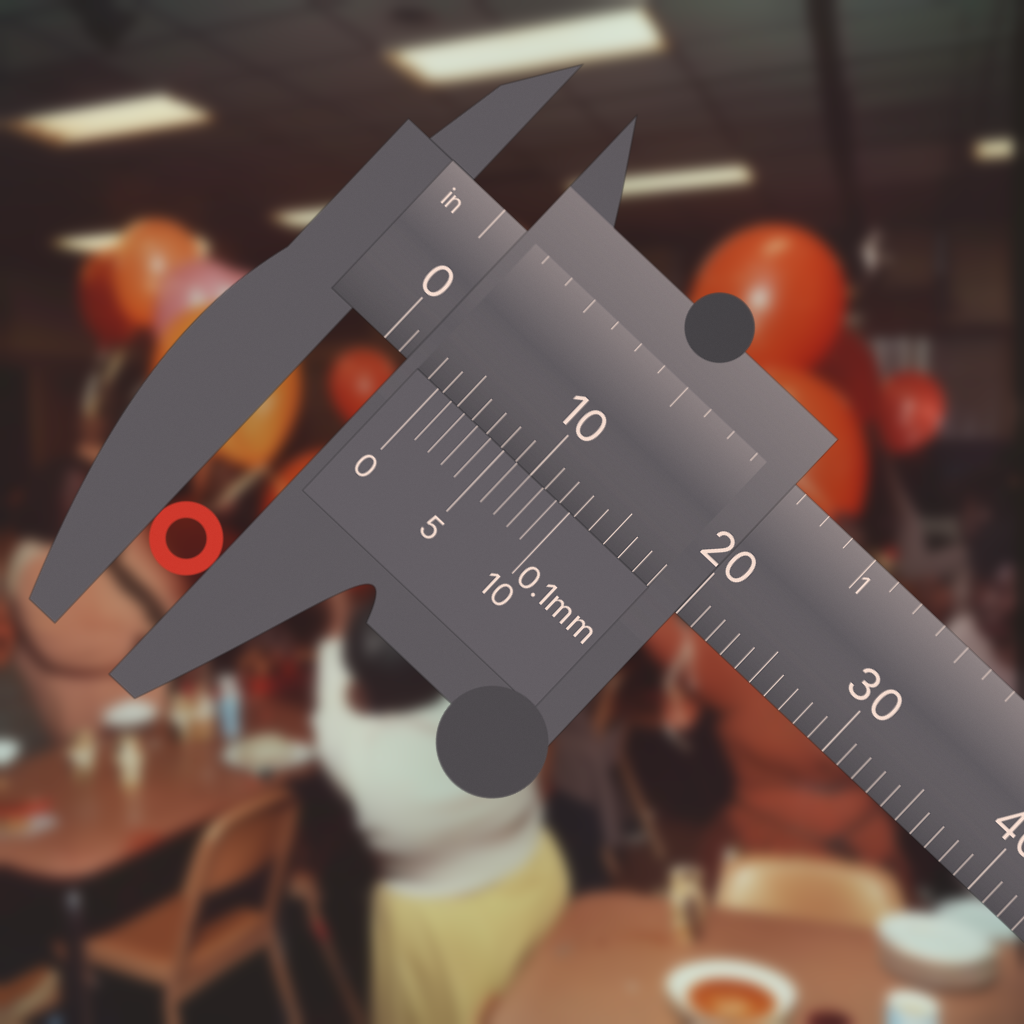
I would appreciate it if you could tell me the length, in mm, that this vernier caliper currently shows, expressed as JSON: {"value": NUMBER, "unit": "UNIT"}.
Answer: {"value": 3.7, "unit": "mm"}
